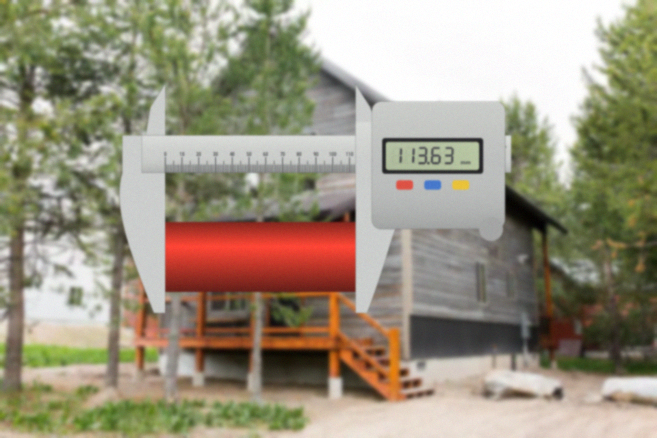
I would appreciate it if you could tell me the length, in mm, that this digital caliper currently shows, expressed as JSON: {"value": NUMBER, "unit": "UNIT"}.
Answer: {"value": 113.63, "unit": "mm"}
